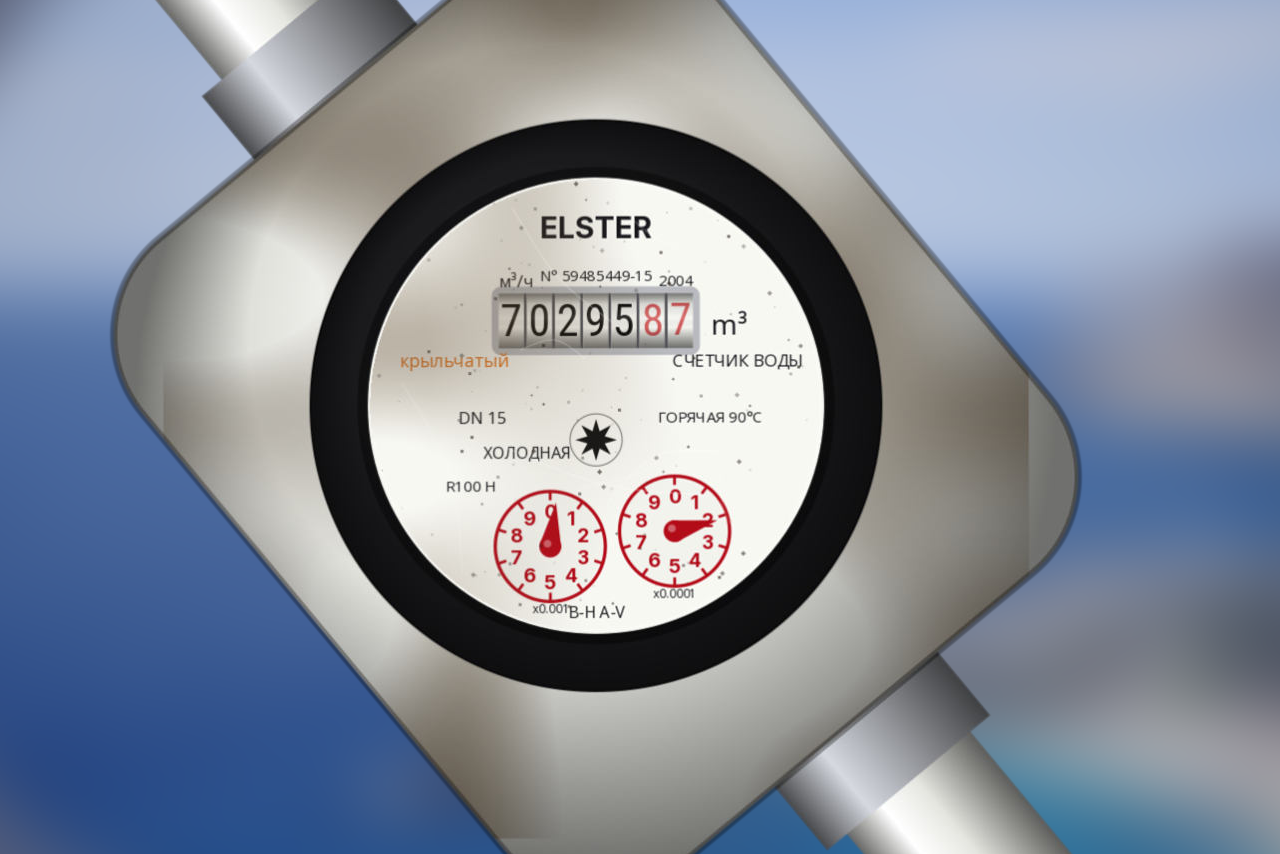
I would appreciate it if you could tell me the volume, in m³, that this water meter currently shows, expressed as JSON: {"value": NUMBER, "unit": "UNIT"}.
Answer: {"value": 70295.8702, "unit": "m³"}
